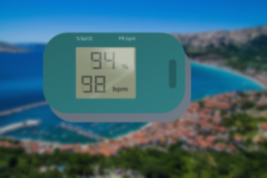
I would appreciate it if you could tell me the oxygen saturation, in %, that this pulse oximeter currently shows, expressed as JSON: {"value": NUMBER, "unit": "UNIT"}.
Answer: {"value": 94, "unit": "%"}
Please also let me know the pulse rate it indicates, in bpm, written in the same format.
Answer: {"value": 98, "unit": "bpm"}
